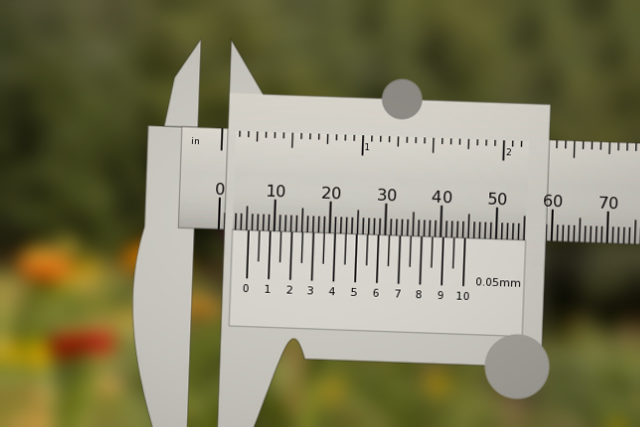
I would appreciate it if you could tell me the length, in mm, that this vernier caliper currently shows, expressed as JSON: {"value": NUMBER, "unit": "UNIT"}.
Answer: {"value": 5.4, "unit": "mm"}
